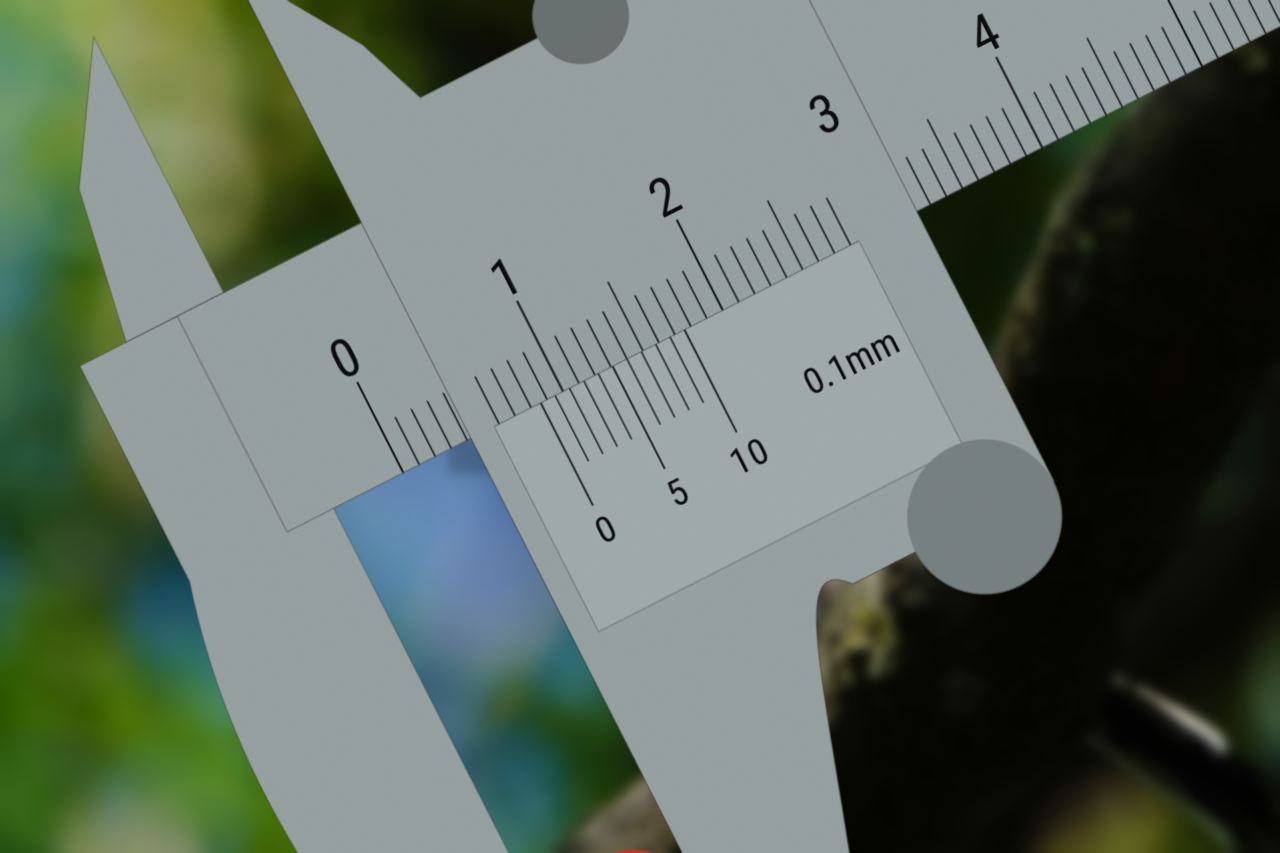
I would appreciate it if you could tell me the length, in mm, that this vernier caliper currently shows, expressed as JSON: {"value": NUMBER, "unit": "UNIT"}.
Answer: {"value": 8.6, "unit": "mm"}
